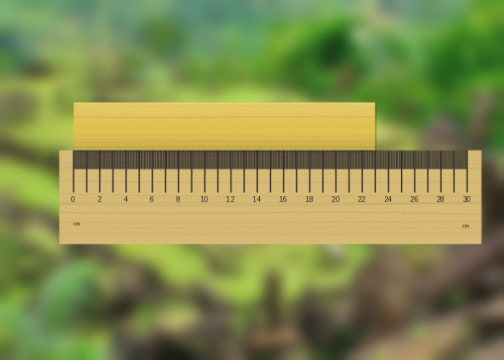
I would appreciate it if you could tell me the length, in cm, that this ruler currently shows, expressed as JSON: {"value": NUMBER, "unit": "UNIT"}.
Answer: {"value": 23, "unit": "cm"}
